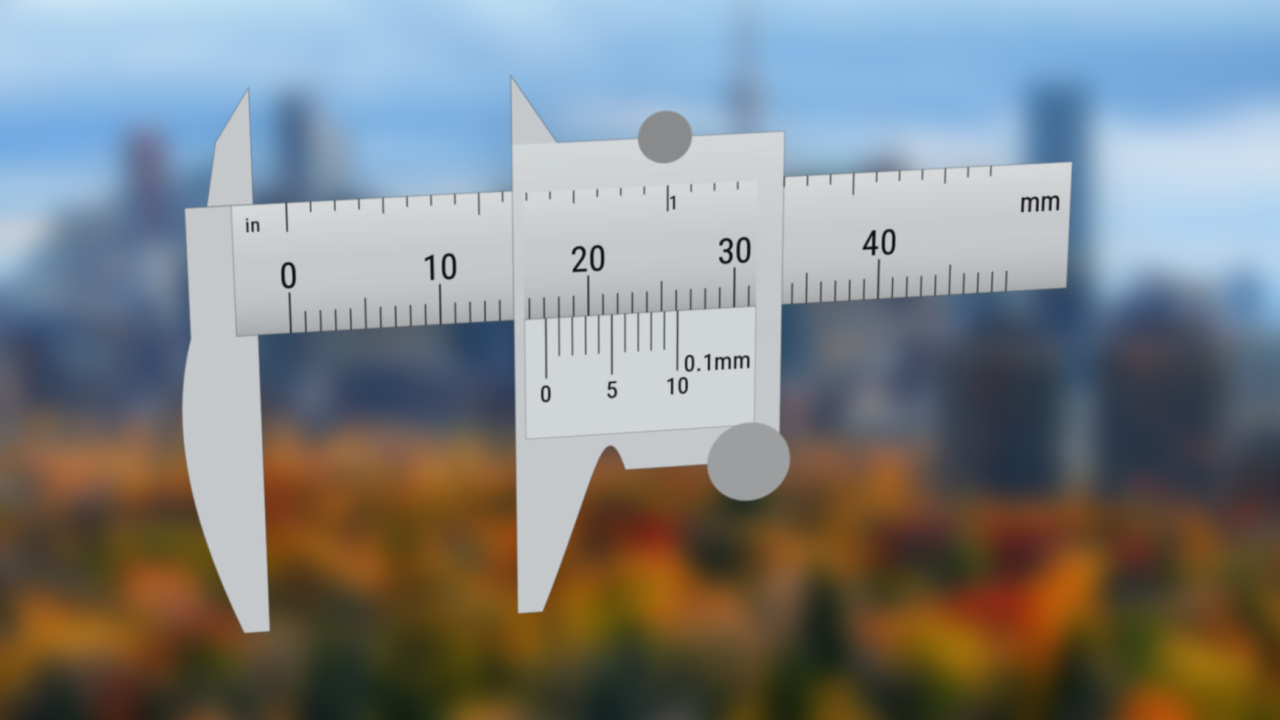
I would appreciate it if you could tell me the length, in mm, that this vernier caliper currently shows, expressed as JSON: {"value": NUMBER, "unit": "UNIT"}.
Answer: {"value": 17.1, "unit": "mm"}
